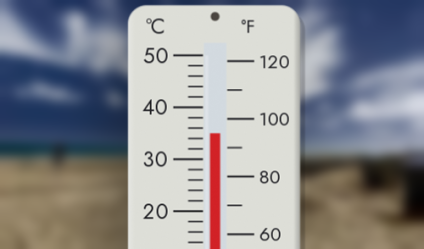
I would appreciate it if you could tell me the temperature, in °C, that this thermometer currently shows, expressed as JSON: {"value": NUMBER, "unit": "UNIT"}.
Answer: {"value": 35, "unit": "°C"}
